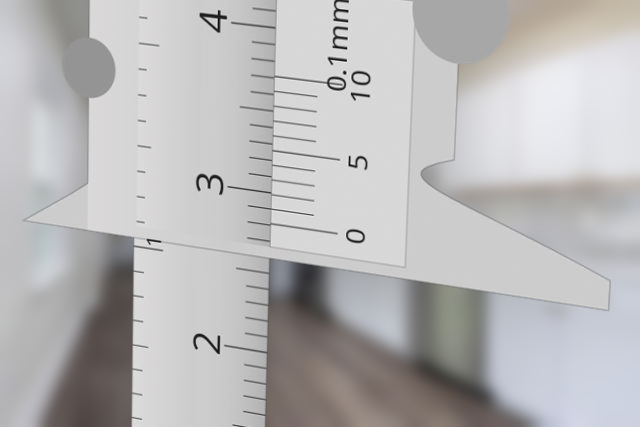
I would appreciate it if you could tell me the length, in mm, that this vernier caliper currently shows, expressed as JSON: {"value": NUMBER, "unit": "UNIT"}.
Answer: {"value": 28.1, "unit": "mm"}
